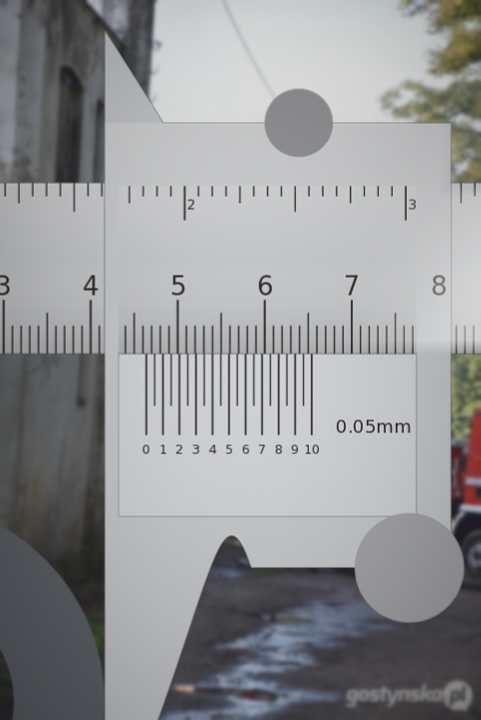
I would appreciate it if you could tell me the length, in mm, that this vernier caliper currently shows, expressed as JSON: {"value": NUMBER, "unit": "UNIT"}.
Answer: {"value": 46.4, "unit": "mm"}
